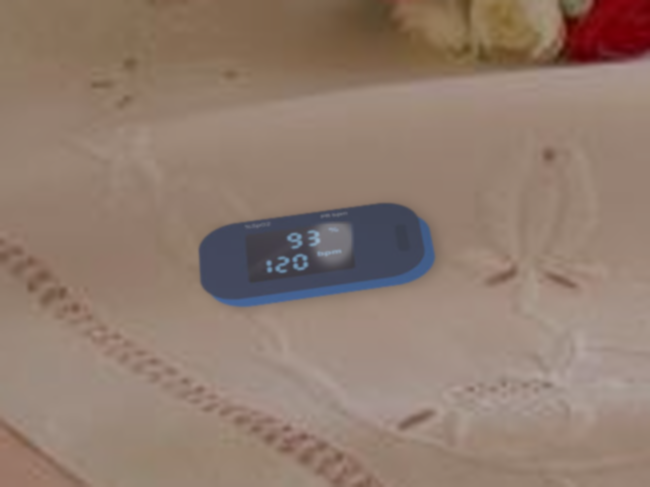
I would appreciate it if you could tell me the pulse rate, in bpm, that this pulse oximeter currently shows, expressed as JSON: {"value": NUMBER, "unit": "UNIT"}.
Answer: {"value": 120, "unit": "bpm"}
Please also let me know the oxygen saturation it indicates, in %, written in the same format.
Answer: {"value": 93, "unit": "%"}
